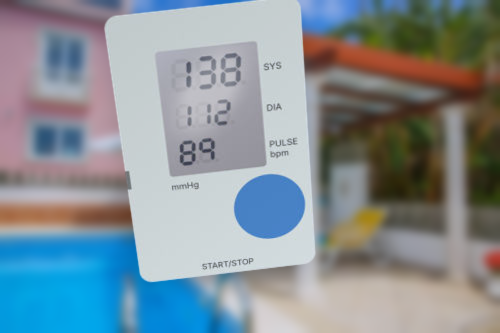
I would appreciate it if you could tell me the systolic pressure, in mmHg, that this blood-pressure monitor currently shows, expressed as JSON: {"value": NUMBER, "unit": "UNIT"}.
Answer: {"value": 138, "unit": "mmHg"}
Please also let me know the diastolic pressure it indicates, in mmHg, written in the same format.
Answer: {"value": 112, "unit": "mmHg"}
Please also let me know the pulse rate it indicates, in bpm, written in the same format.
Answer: {"value": 89, "unit": "bpm"}
